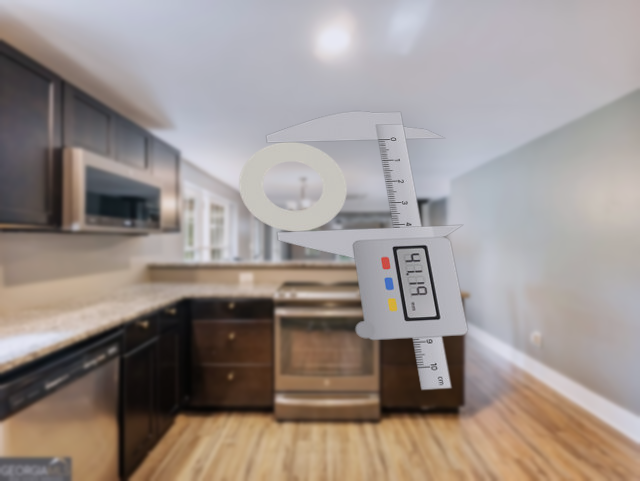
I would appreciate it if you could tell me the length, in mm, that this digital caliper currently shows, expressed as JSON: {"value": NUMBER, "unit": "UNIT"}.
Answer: {"value": 41.19, "unit": "mm"}
